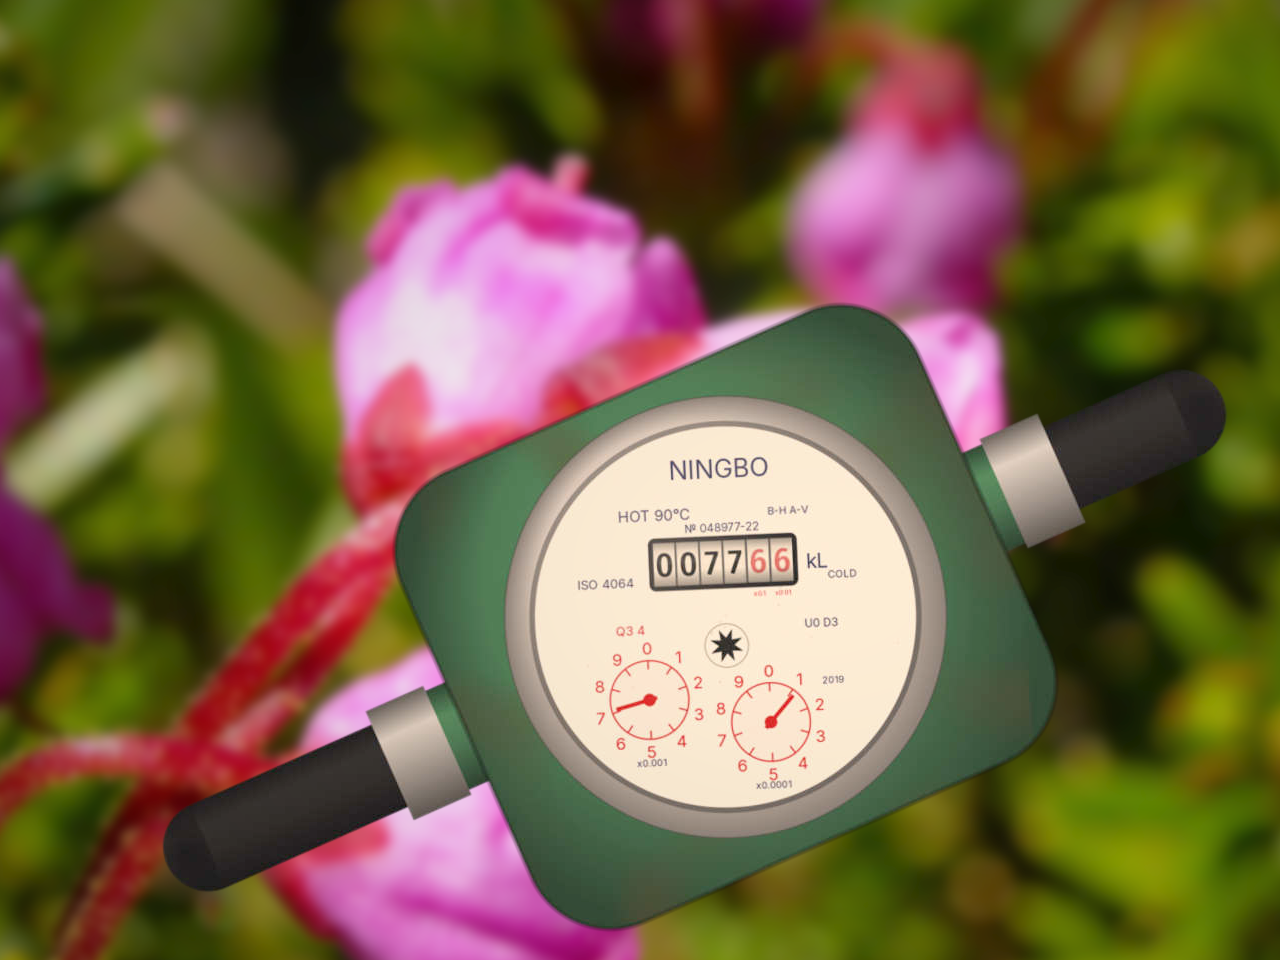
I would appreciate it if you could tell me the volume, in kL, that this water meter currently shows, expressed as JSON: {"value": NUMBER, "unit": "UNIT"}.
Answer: {"value": 77.6671, "unit": "kL"}
